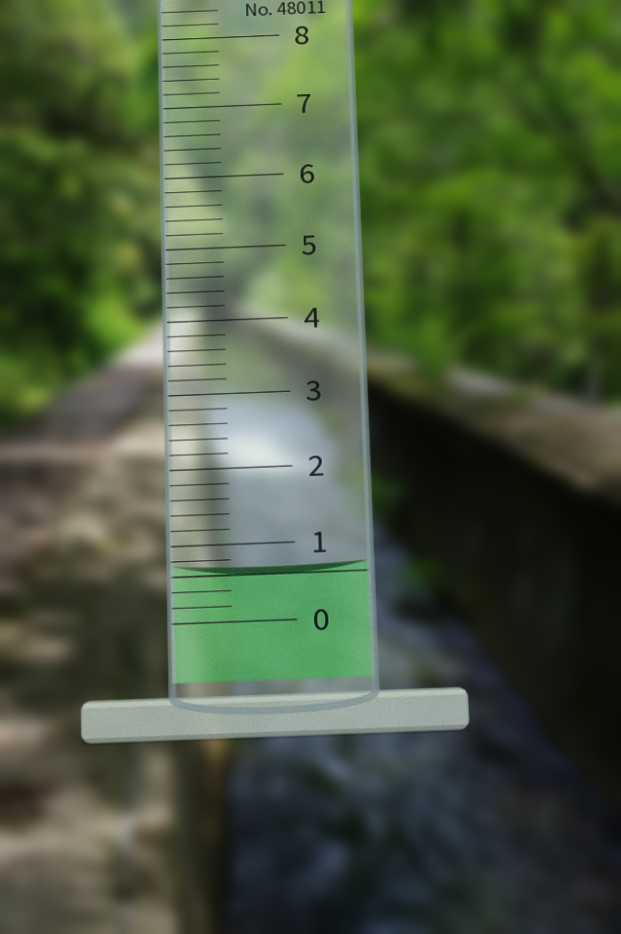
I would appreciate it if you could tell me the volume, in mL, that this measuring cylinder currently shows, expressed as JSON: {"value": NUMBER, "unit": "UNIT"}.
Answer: {"value": 0.6, "unit": "mL"}
